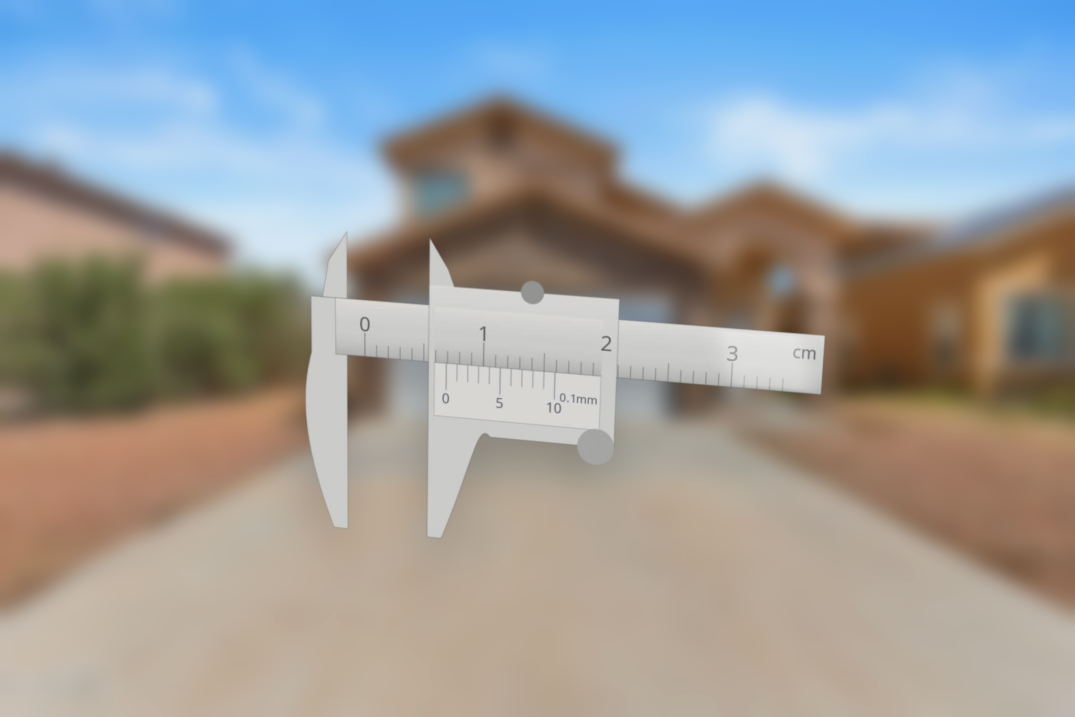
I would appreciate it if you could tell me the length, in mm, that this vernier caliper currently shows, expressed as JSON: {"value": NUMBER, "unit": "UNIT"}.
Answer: {"value": 6.9, "unit": "mm"}
